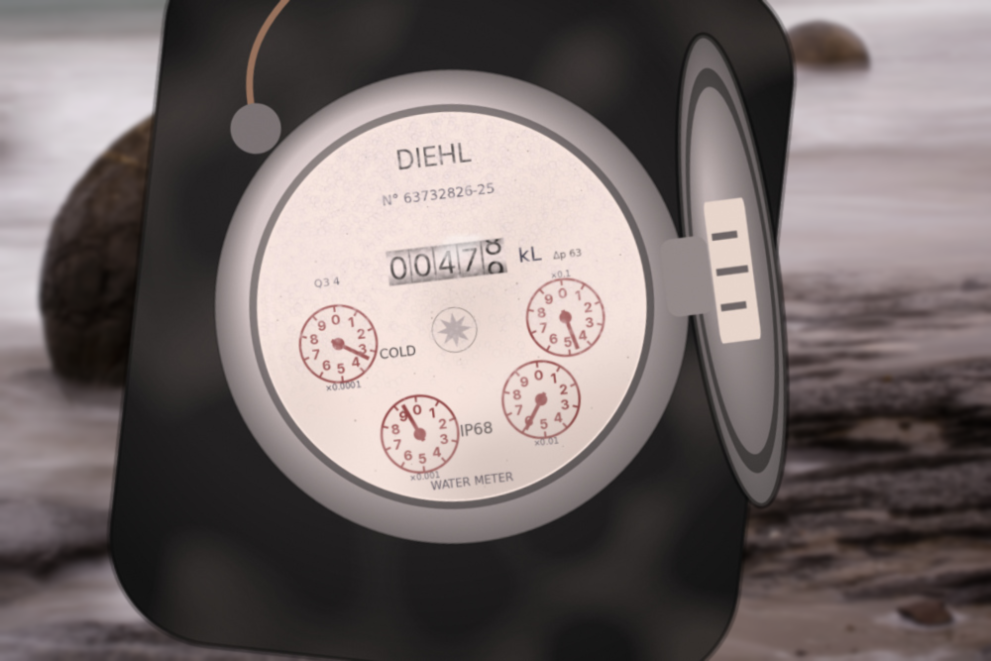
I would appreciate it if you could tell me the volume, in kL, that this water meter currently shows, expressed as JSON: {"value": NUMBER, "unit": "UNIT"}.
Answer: {"value": 478.4593, "unit": "kL"}
